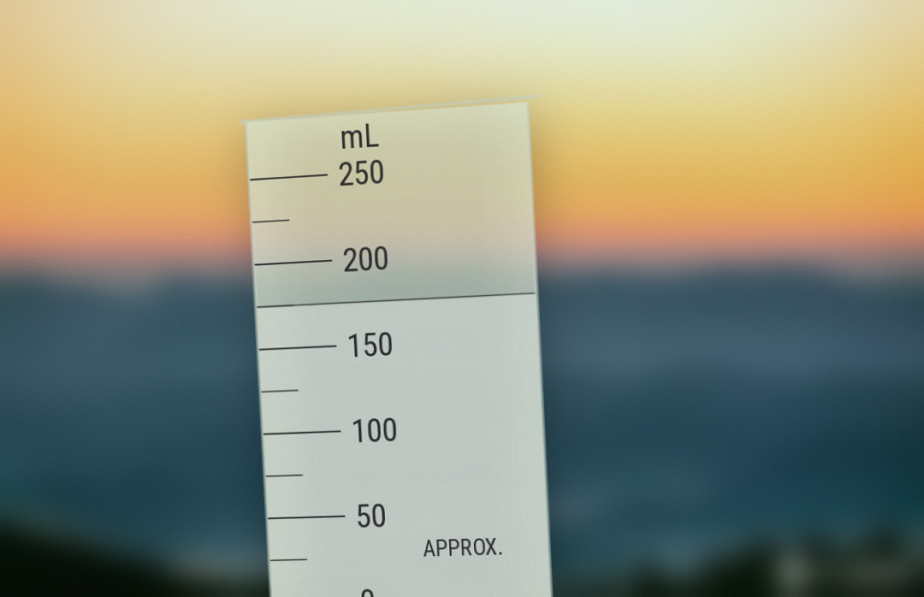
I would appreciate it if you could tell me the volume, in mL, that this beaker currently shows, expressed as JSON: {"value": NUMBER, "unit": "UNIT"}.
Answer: {"value": 175, "unit": "mL"}
